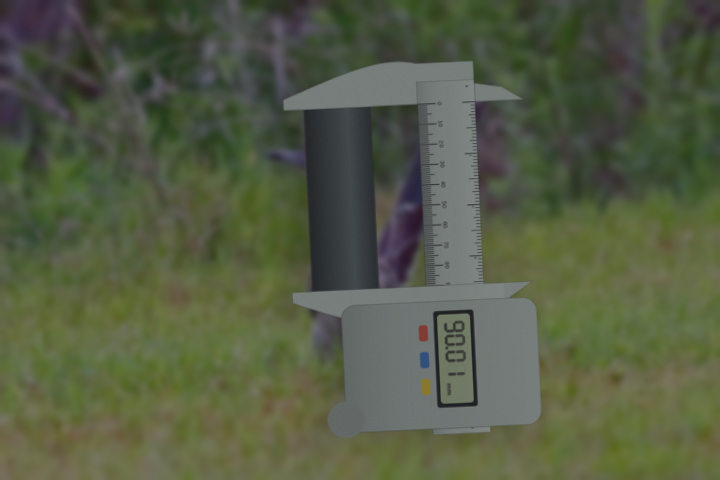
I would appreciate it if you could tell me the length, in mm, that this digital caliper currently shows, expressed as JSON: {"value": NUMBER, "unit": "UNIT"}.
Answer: {"value": 90.01, "unit": "mm"}
